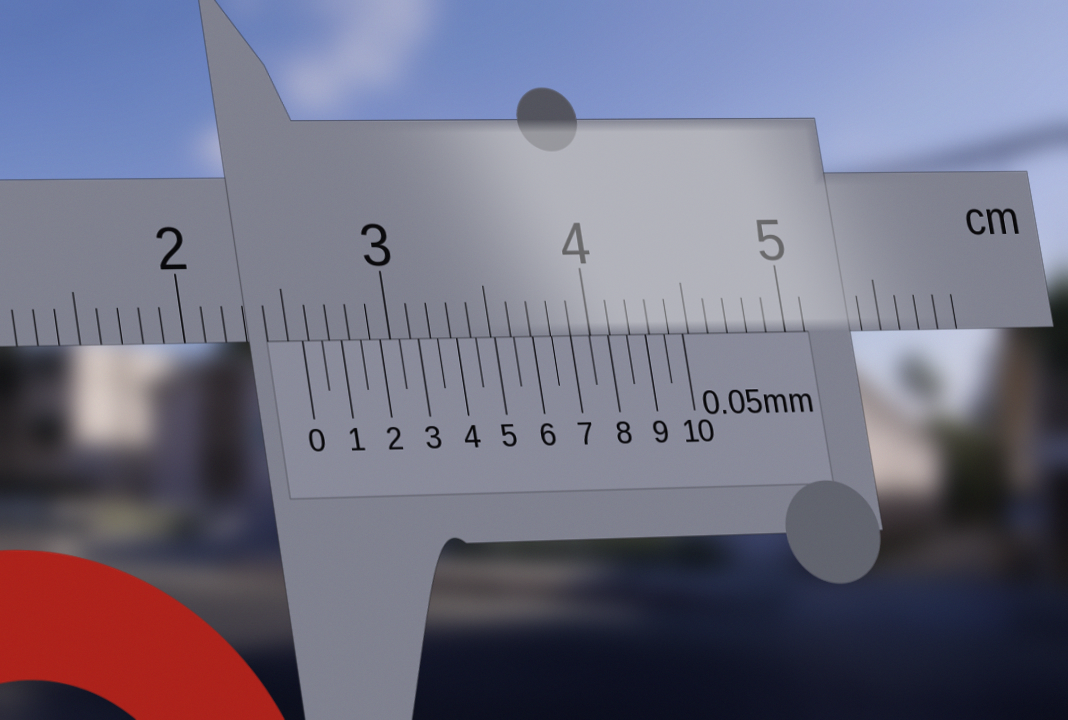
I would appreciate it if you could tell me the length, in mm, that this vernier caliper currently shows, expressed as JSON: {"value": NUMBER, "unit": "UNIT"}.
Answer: {"value": 25.7, "unit": "mm"}
